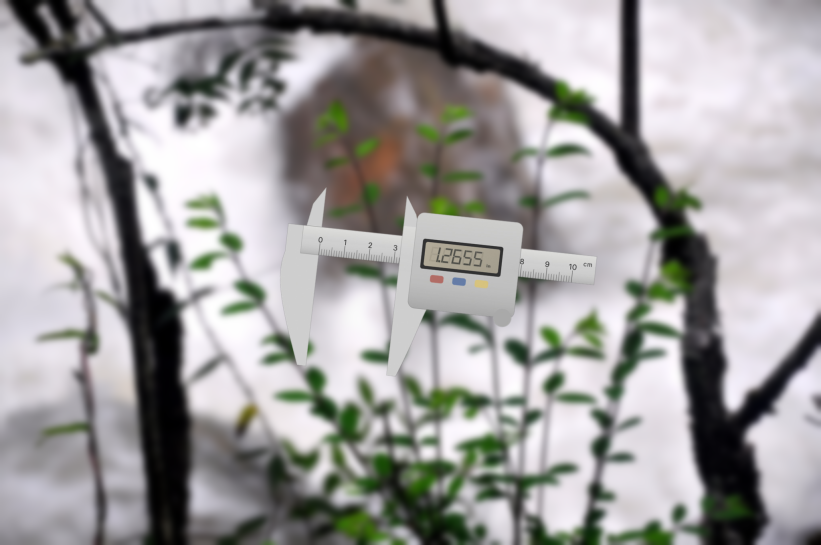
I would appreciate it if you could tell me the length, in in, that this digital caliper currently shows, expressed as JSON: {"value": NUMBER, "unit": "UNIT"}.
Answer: {"value": 1.2655, "unit": "in"}
